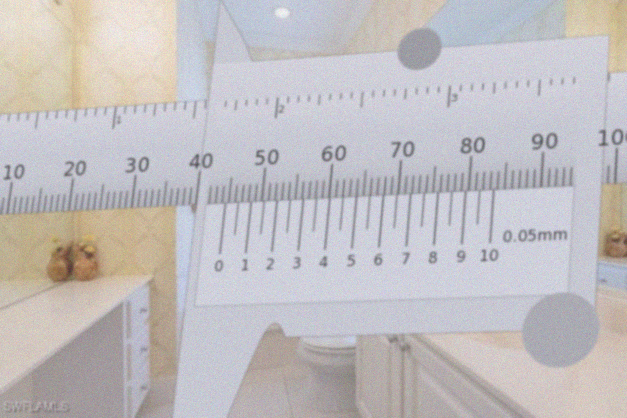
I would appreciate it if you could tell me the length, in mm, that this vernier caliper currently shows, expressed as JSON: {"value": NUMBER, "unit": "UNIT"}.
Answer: {"value": 44.5, "unit": "mm"}
